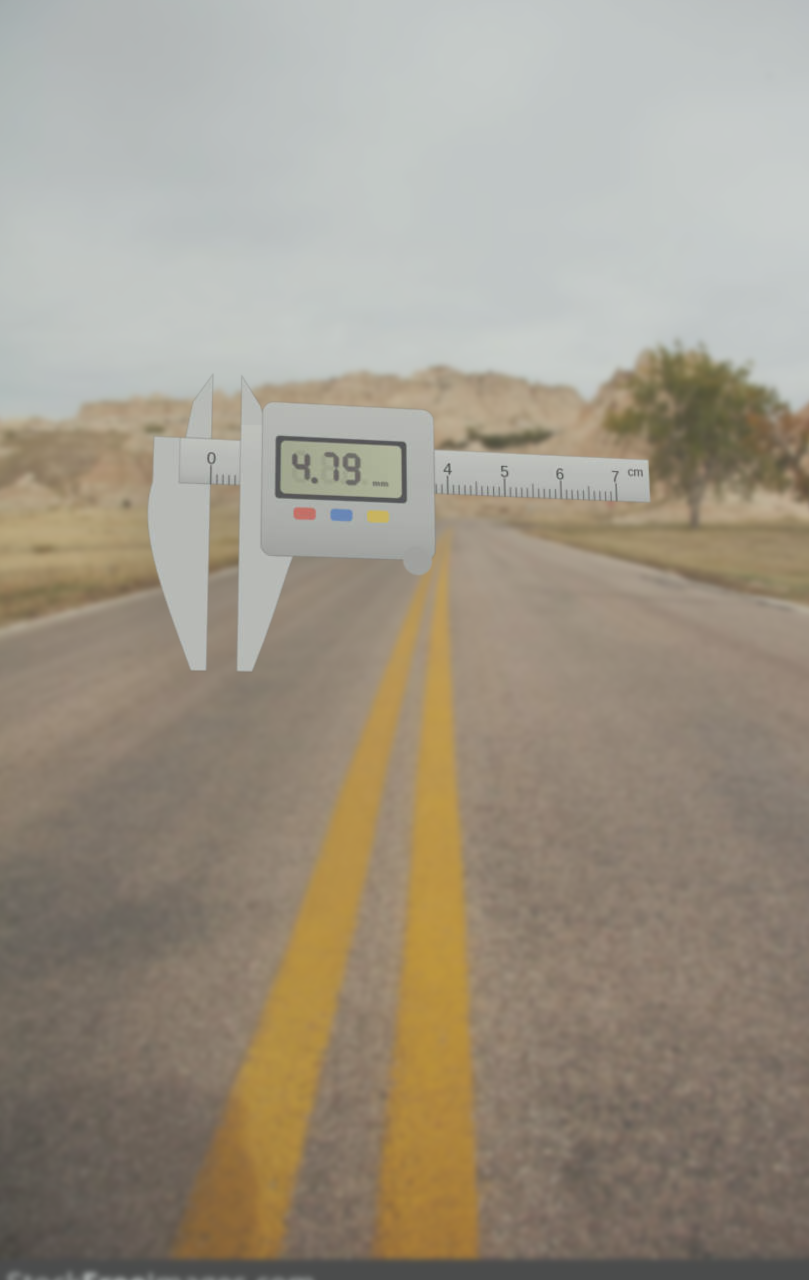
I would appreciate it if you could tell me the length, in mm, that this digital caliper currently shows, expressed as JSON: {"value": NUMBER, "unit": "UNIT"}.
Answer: {"value": 4.79, "unit": "mm"}
